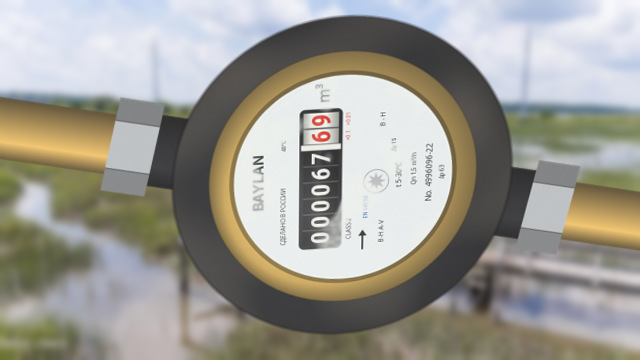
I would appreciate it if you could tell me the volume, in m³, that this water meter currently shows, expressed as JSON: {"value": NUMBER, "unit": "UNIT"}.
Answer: {"value": 67.69, "unit": "m³"}
